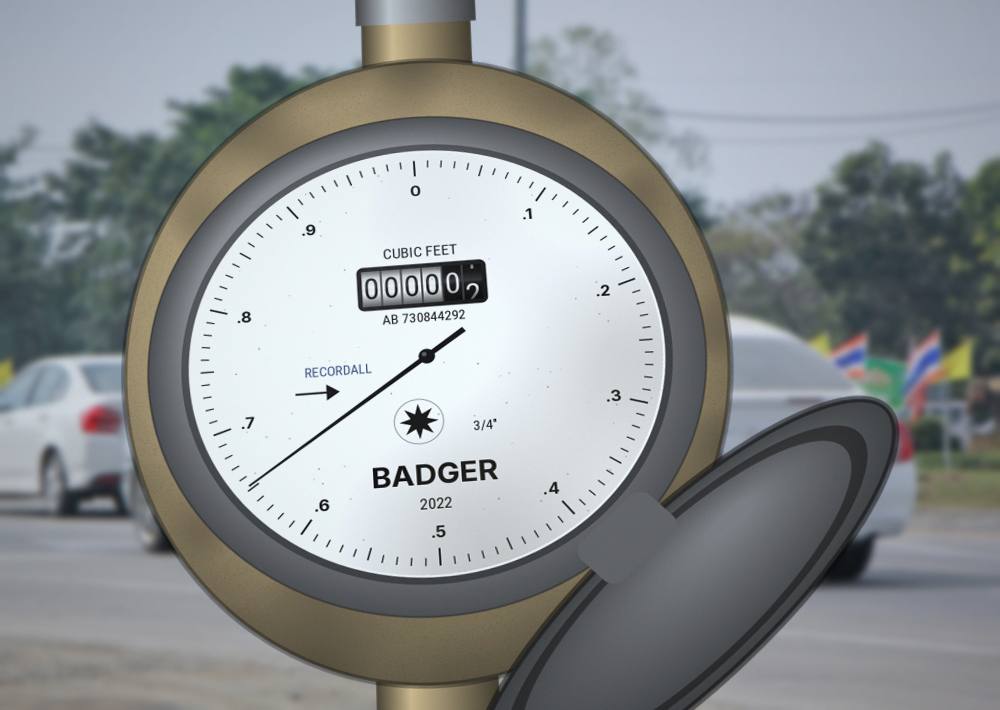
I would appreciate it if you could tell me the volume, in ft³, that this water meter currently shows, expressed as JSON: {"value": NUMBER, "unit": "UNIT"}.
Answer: {"value": 1.65, "unit": "ft³"}
